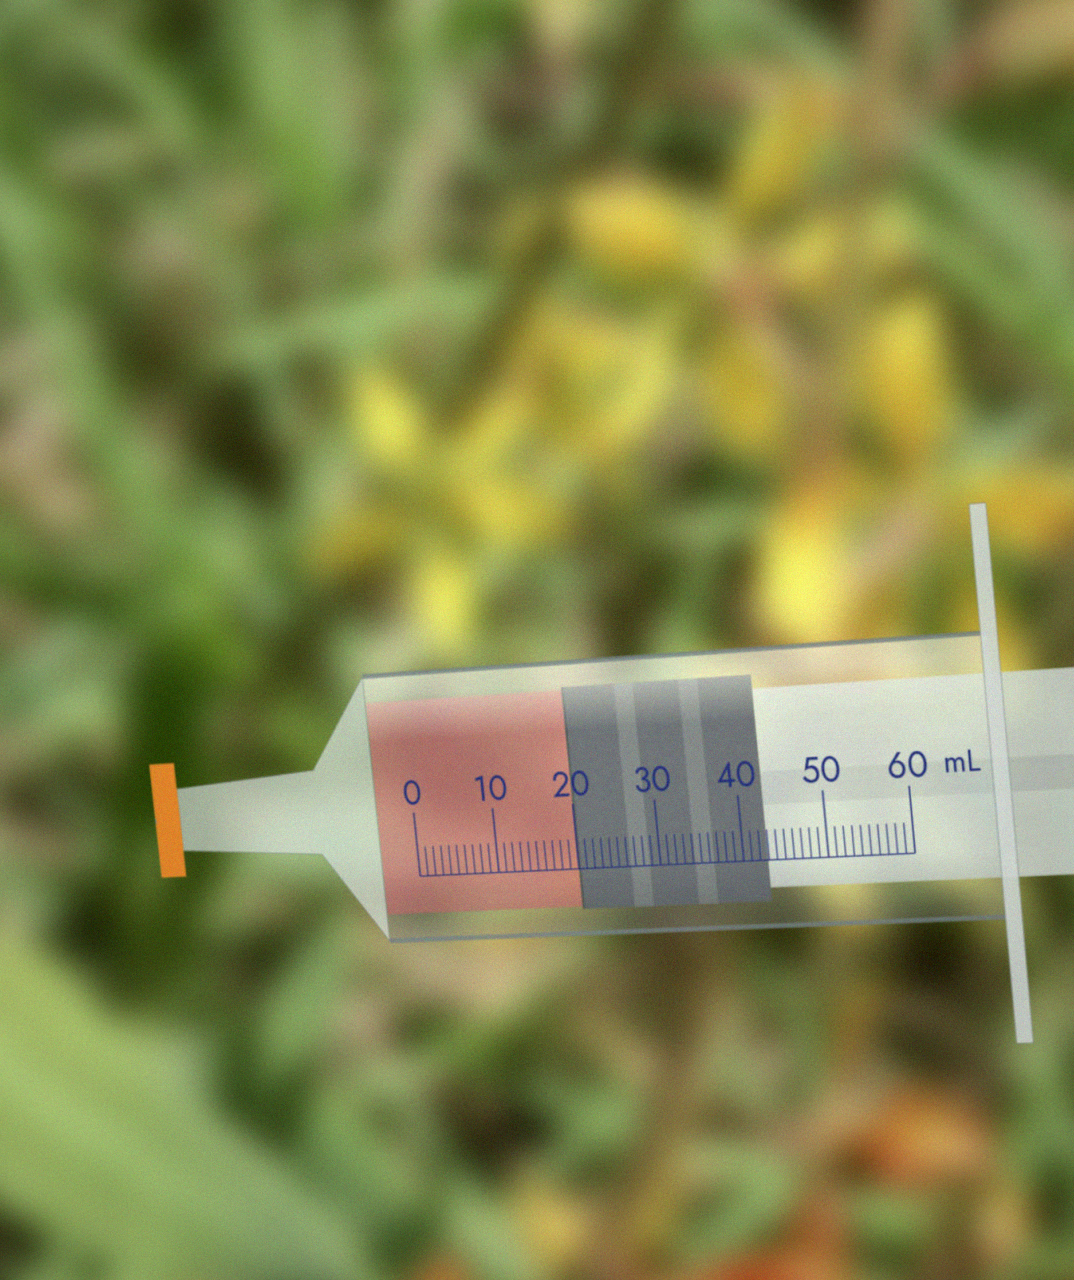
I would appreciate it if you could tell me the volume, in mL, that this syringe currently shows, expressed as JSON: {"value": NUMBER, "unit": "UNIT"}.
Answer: {"value": 20, "unit": "mL"}
